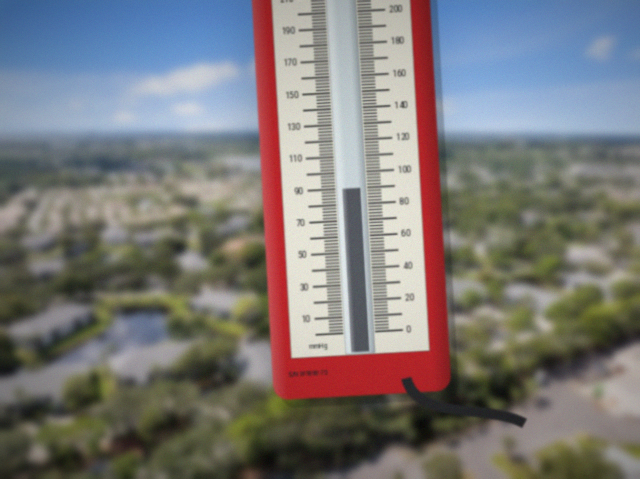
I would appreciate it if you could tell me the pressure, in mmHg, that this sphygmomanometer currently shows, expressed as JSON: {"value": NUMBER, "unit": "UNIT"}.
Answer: {"value": 90, "unit": "mmHg"}
